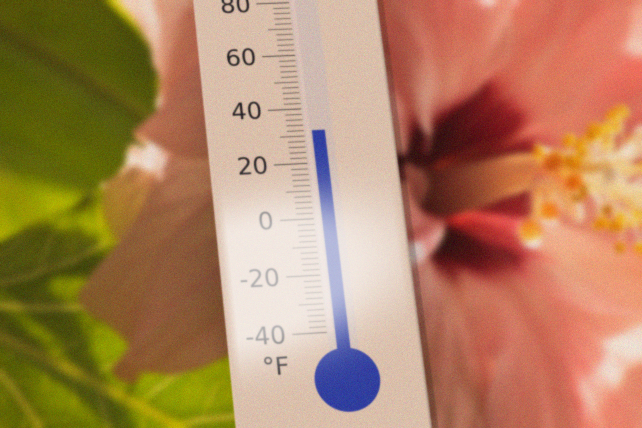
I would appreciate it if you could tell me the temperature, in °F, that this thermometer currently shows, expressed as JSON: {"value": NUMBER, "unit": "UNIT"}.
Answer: {"value": 32, "unit": "°F"}
